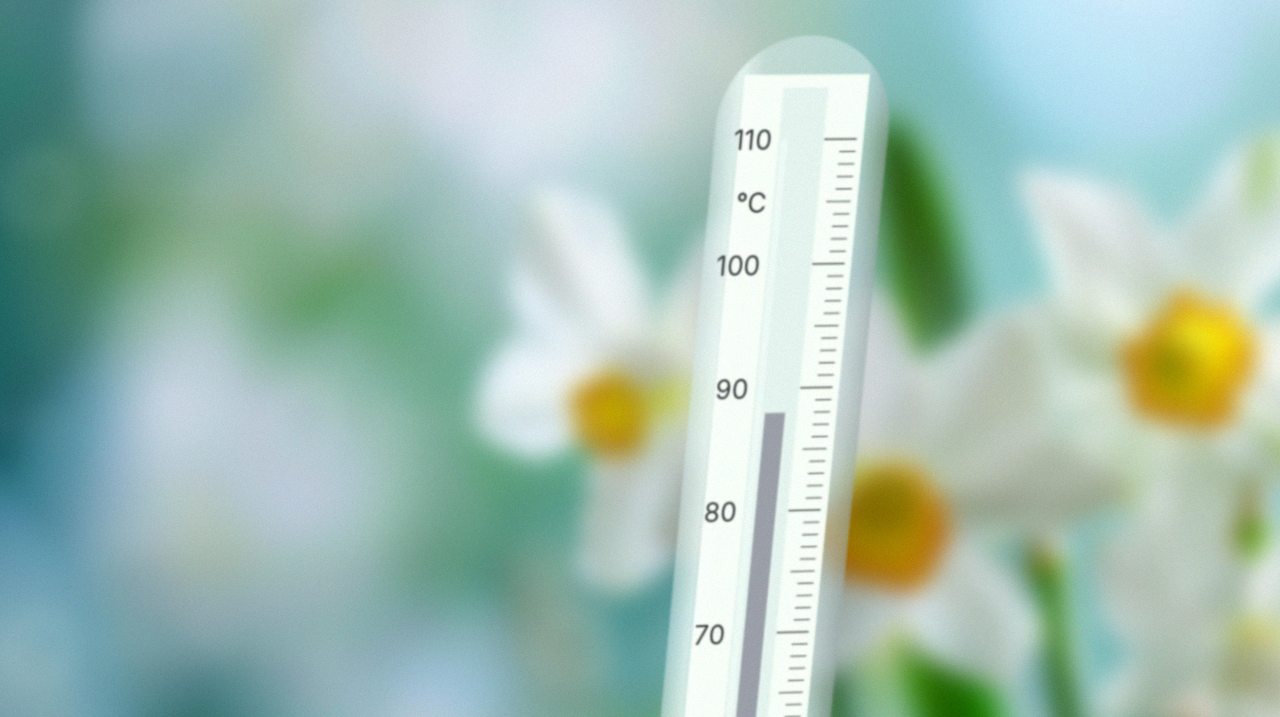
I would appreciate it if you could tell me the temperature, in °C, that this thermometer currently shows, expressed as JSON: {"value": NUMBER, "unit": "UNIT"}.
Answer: {"value": 88, "unit": "°C"}
